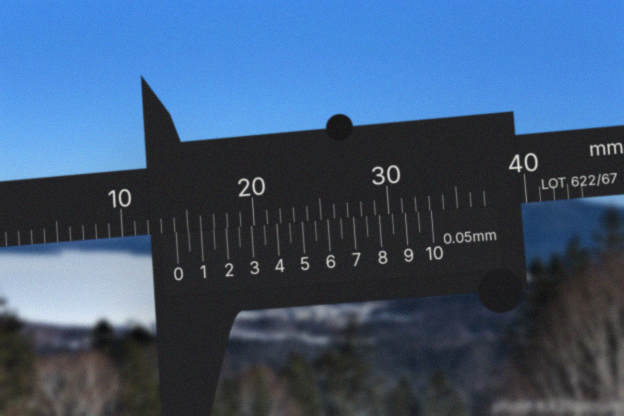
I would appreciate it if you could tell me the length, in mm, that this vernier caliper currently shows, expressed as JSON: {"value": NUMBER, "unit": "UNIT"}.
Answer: {"value": 14.1, "unit": "mm"}
